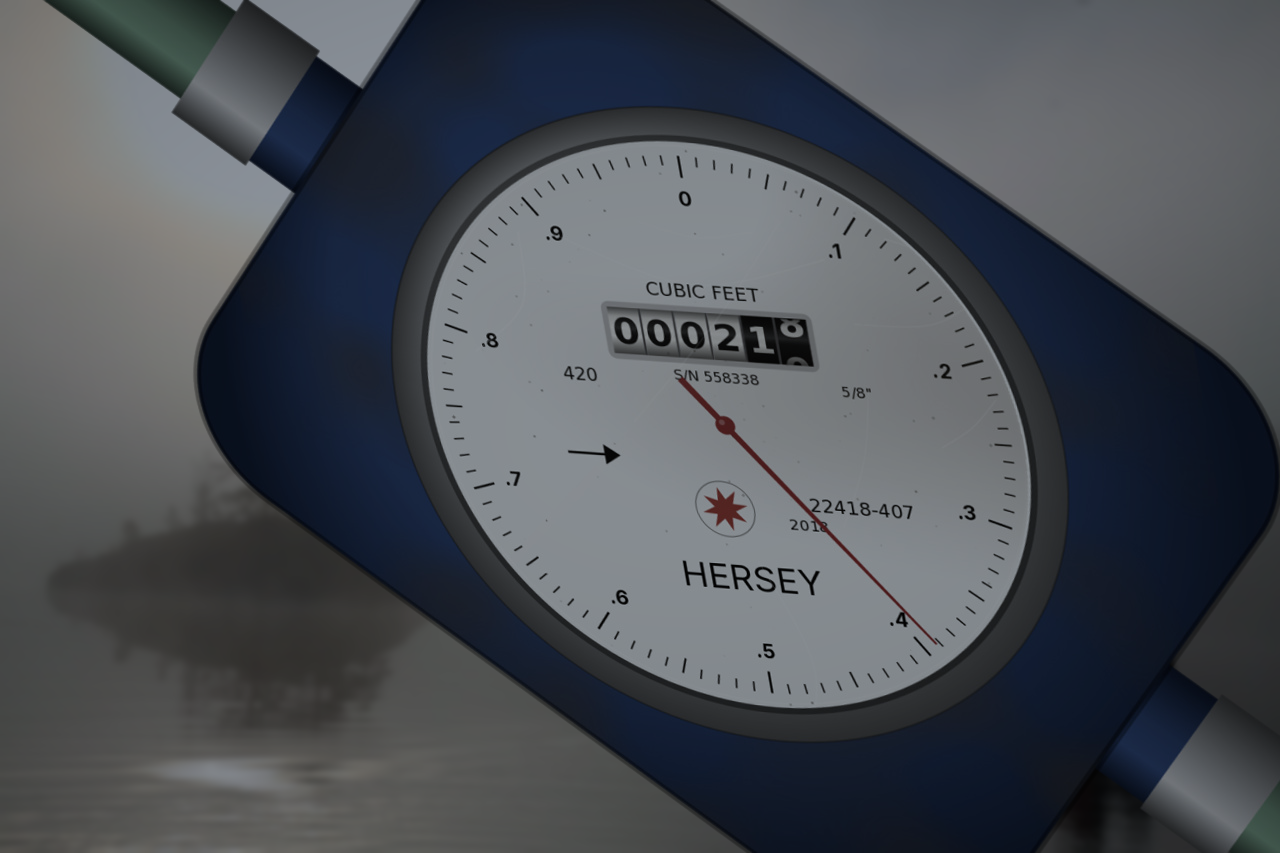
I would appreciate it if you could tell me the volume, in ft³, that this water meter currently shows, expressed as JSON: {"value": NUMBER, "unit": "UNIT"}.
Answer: {"value": 218.39, "unit": "ft³"}
